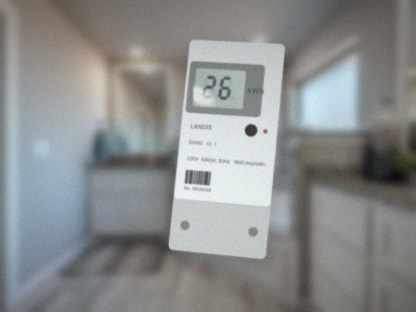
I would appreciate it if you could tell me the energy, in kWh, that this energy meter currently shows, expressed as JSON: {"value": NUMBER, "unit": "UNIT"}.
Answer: {"value": 26, "unit": "kWh"}
